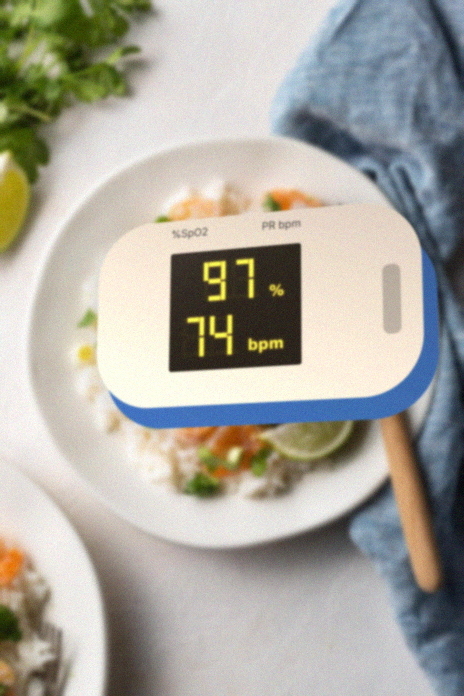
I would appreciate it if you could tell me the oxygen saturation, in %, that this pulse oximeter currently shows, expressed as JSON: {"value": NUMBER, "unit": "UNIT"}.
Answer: {"value": 97, "unit": "%"}
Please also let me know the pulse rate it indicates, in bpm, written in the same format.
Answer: {"value": 74, "unit": "bpm"}
